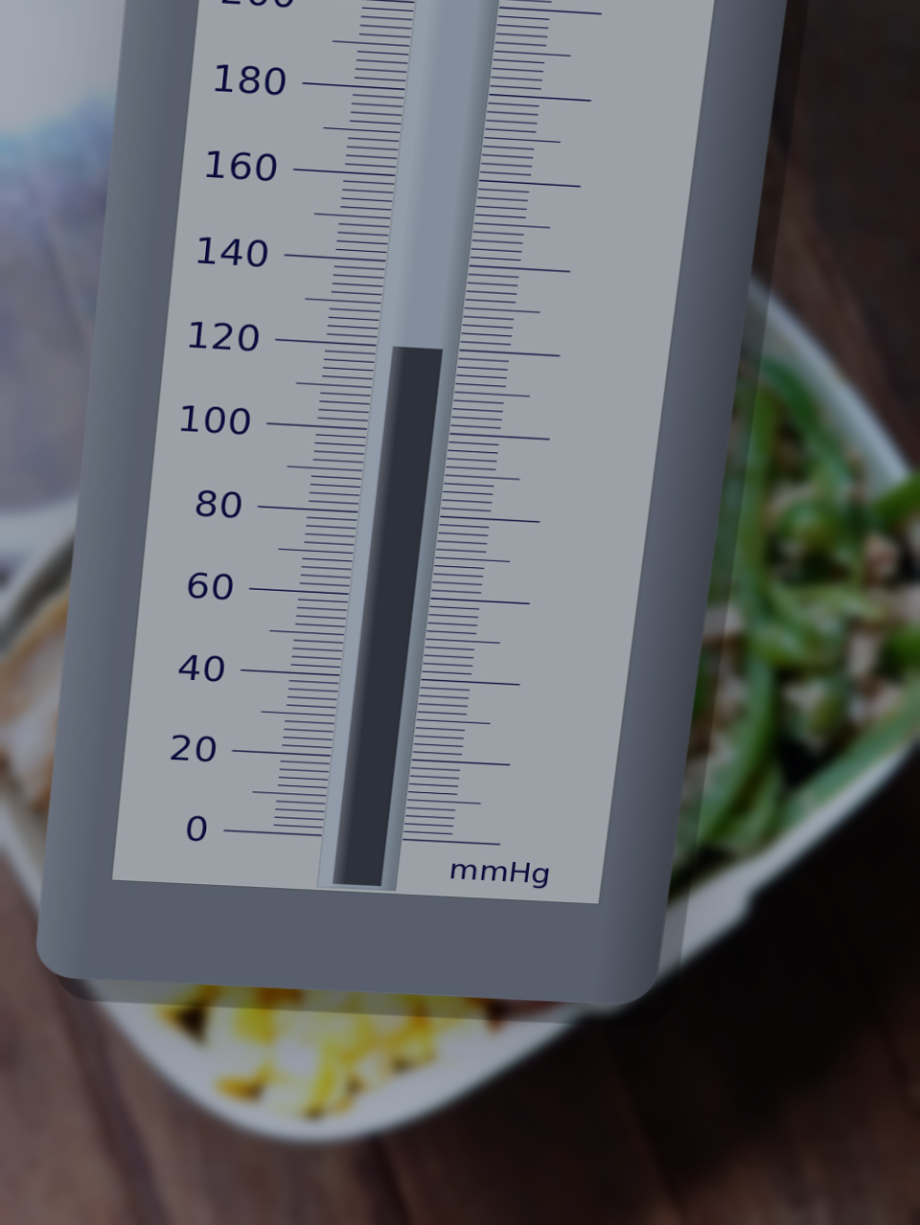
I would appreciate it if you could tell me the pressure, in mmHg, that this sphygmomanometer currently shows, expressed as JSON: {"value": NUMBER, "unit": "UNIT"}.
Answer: {"value": 120, "unit": "mmHg"}
